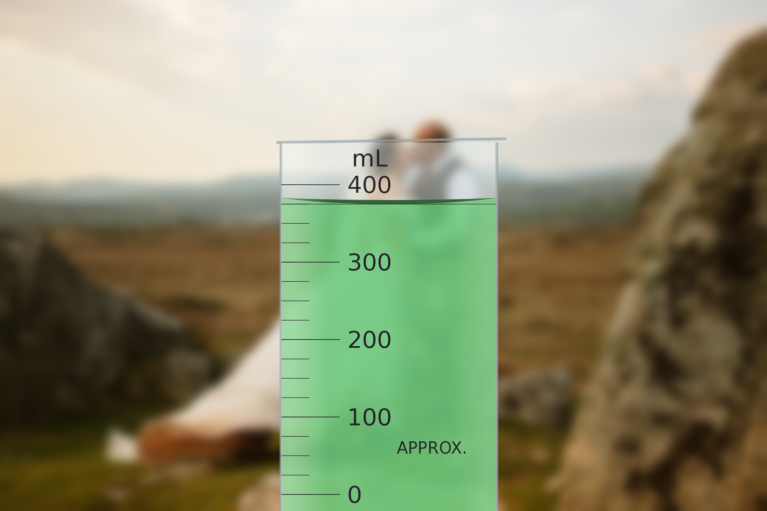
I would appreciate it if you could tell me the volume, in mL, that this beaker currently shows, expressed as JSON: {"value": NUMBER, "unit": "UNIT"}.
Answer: {"value": 375, "unit": "mL"}
